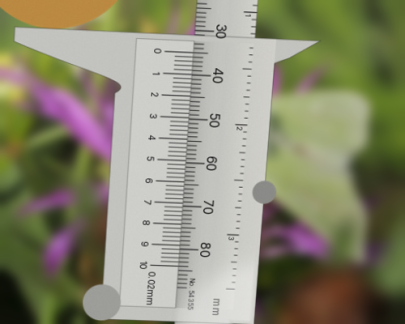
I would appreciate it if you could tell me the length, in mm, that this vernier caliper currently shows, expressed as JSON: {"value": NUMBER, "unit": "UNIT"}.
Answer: {"value": 35.0, "unit": "mm"}
